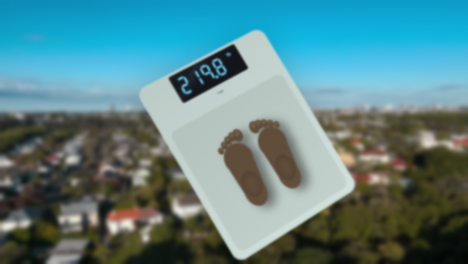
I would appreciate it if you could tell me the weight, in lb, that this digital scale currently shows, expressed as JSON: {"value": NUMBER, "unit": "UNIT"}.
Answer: {"value": 219.8, "unit": "lb"}
